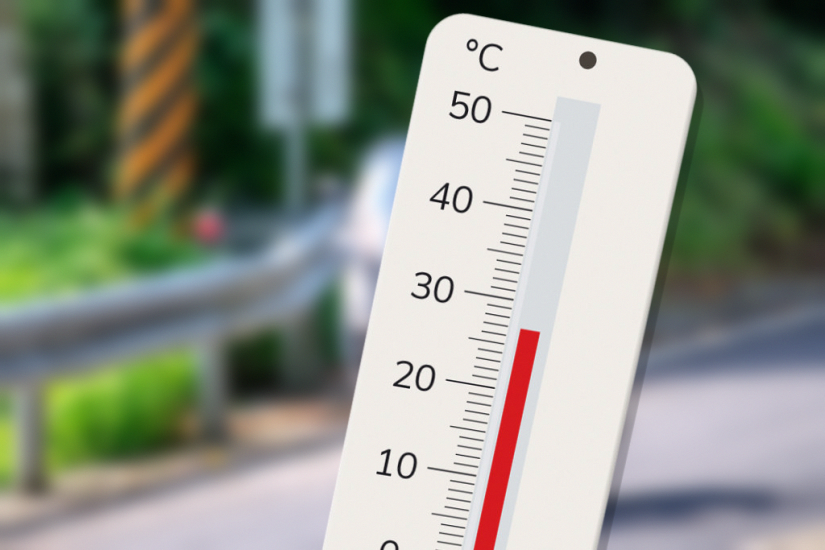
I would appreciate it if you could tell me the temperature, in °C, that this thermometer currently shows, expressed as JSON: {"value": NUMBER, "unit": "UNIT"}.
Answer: {"value": 27, "unit": "°C"}
